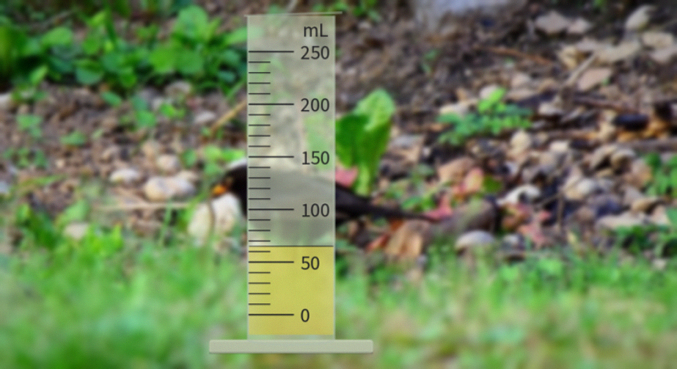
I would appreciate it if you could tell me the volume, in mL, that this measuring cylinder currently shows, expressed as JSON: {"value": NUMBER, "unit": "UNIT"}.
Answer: {"value": 65, "unit": "mL"}
